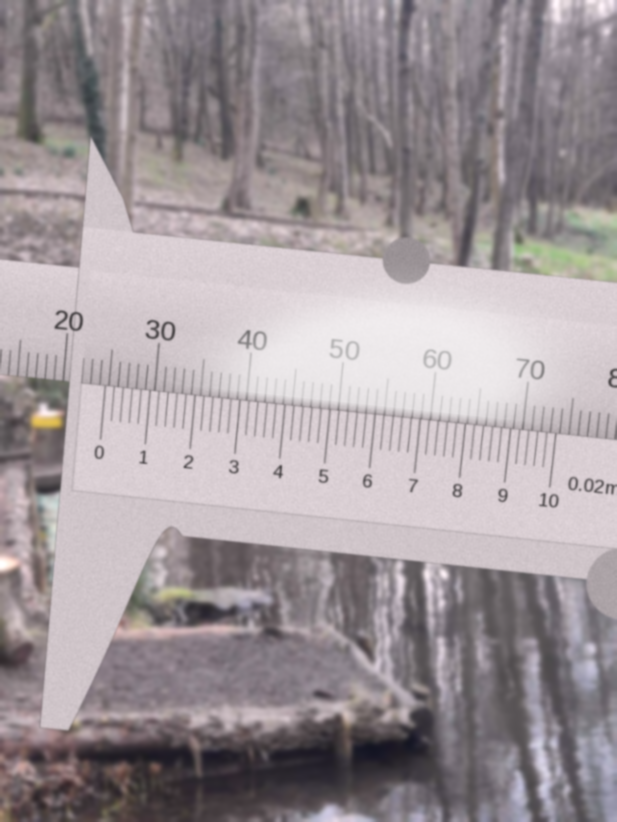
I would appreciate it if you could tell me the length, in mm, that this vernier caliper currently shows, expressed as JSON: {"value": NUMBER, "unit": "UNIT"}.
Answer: {"value": 24.6, "unit": "mm"}
